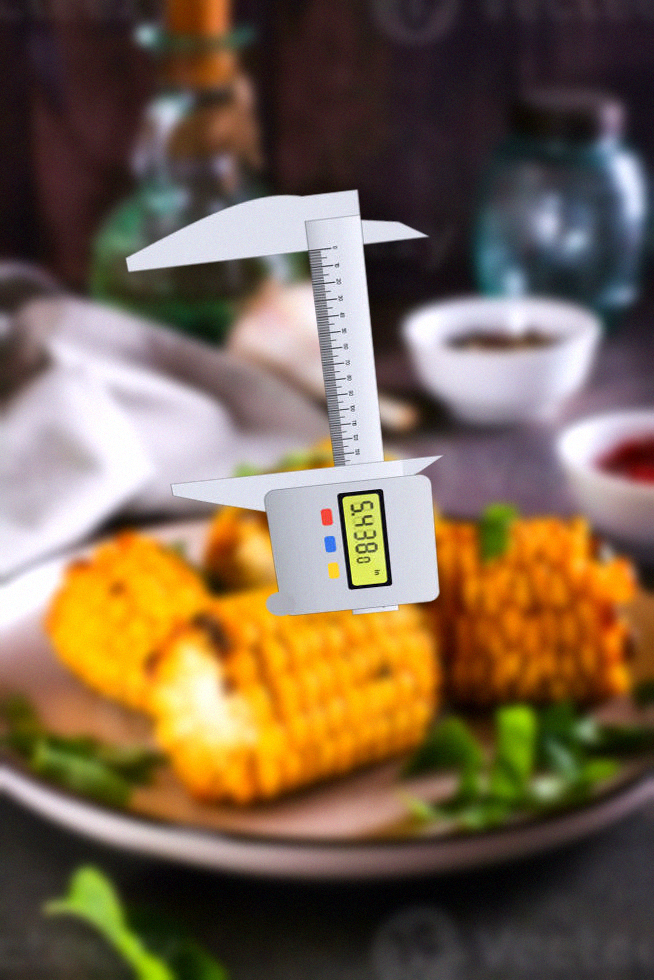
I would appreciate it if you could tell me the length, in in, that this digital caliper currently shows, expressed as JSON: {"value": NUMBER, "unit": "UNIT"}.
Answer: {"value": 5.4380, "unit": "in"}
